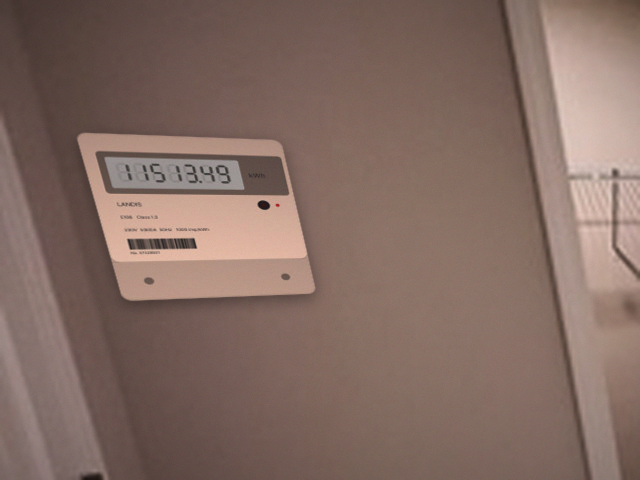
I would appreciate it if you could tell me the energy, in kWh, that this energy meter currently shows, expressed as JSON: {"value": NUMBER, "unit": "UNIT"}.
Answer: {"value": 11513.49, "unit": "kWh"}
